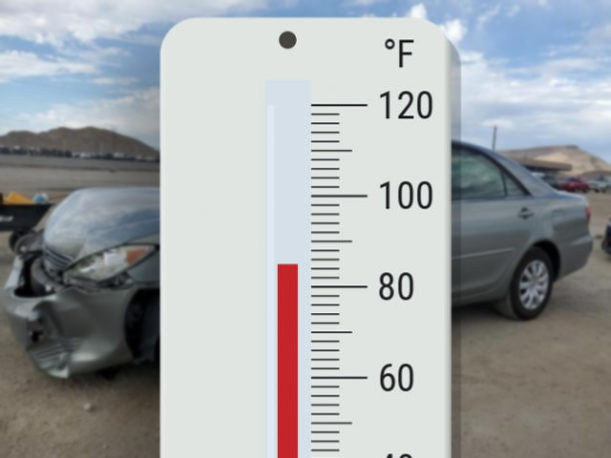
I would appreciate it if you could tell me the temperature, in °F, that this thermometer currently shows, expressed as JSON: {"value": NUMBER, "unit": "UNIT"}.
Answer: {"value": 85, "unit": "°F"}
